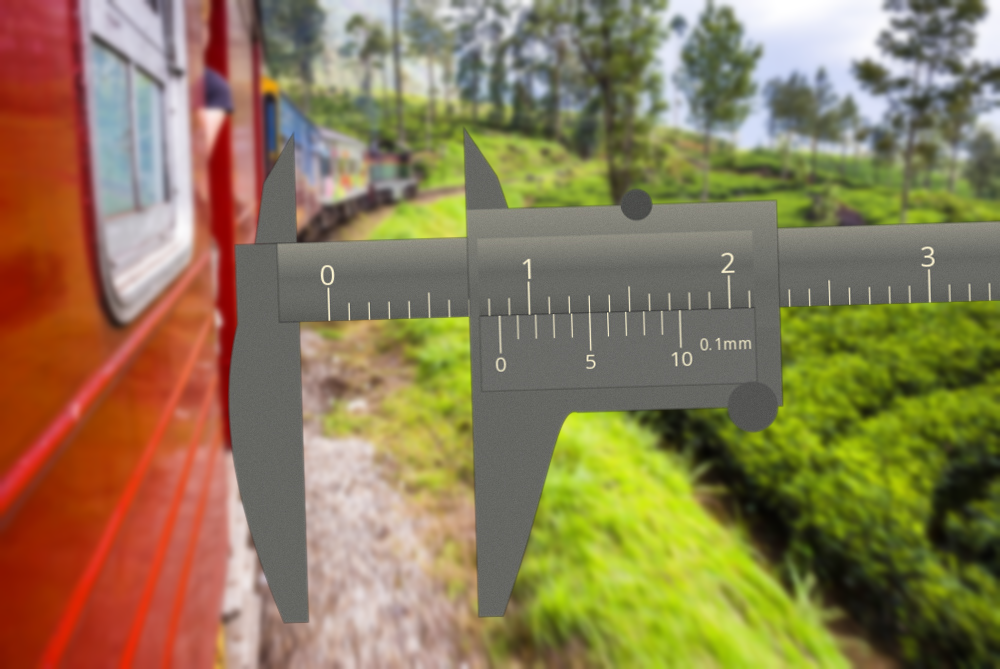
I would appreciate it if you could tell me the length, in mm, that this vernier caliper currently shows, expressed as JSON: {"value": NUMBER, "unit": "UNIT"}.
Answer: {"value": 8.5, "unit": "mm"}
